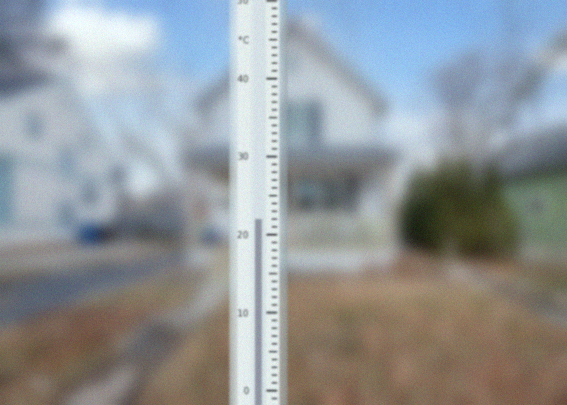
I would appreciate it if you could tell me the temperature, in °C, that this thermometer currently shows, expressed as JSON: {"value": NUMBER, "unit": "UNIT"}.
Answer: {"value": 22, "unit": "°C"}
